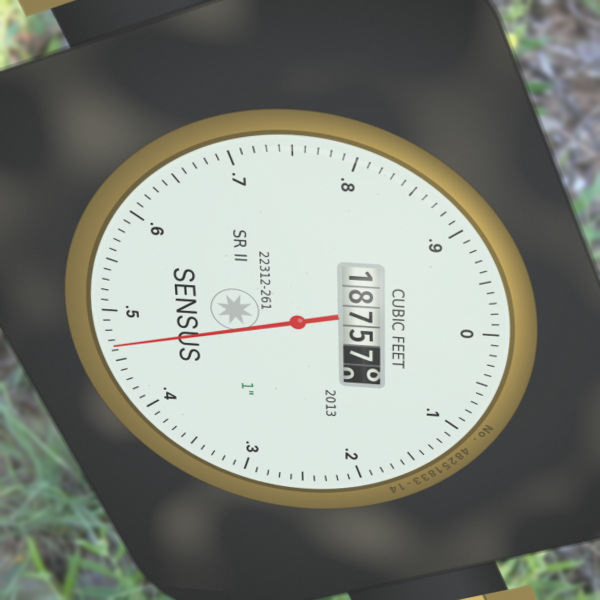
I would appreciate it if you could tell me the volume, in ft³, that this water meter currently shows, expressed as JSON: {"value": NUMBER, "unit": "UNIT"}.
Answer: {"value": 187578.46, "unit": "ft³"}
